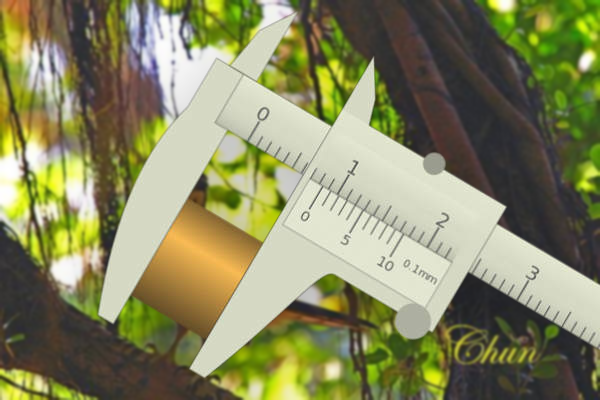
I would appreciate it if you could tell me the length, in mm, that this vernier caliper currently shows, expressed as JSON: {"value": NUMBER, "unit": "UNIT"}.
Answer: {"value": 8.4, "unit": "mm"}
